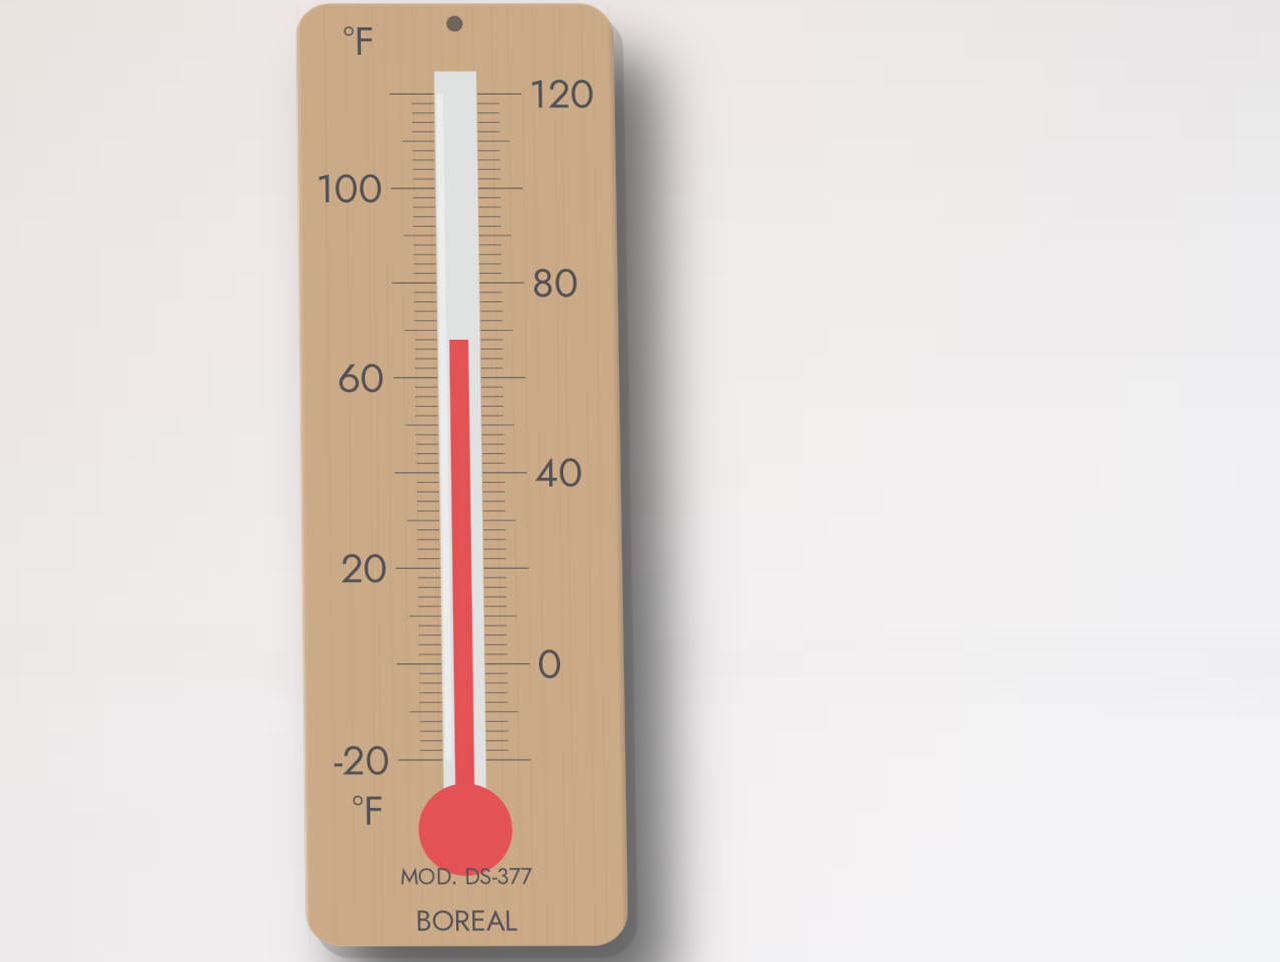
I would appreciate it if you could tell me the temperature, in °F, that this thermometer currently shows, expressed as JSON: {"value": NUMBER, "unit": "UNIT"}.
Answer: {"value": 68, "unit": "°F"}
